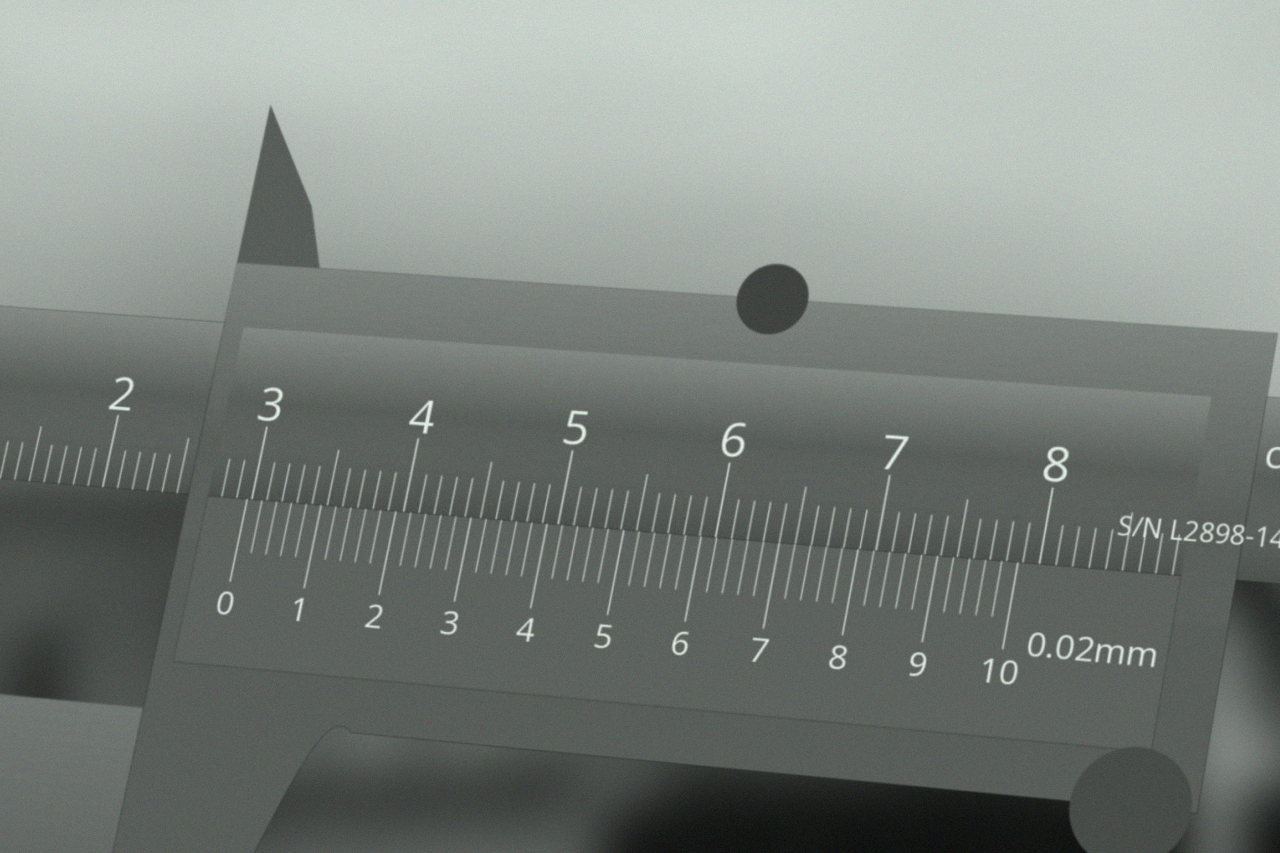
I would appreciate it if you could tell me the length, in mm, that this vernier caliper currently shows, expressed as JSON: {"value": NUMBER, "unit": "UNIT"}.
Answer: {"value": 29.7, "unit": "mm"}
